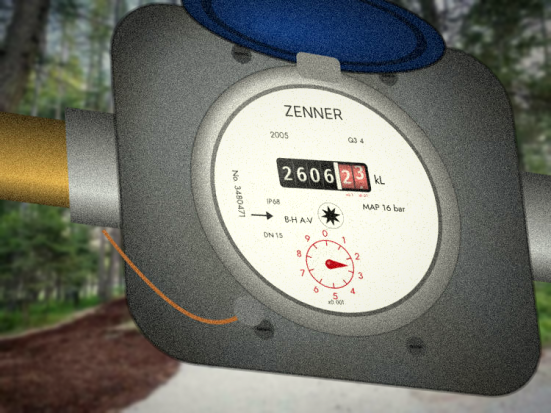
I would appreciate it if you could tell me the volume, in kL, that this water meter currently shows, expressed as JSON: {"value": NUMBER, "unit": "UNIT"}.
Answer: {"value": 2606.232, "unit": "kL"}
